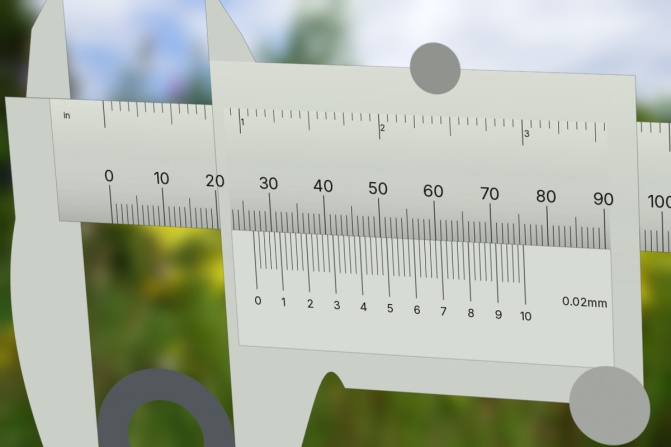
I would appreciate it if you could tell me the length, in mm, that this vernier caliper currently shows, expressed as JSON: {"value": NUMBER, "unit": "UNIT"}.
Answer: {"value": 26.6, "unit": "mm"}
